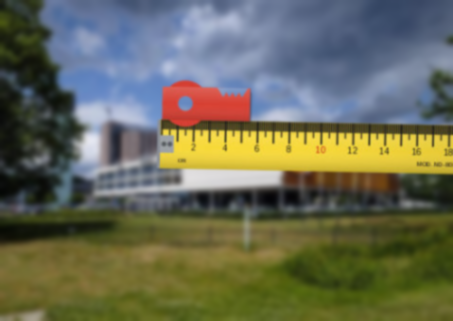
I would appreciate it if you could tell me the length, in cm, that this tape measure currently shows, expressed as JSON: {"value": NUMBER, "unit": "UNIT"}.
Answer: {"value": 5.5, "unit": "cm"}
